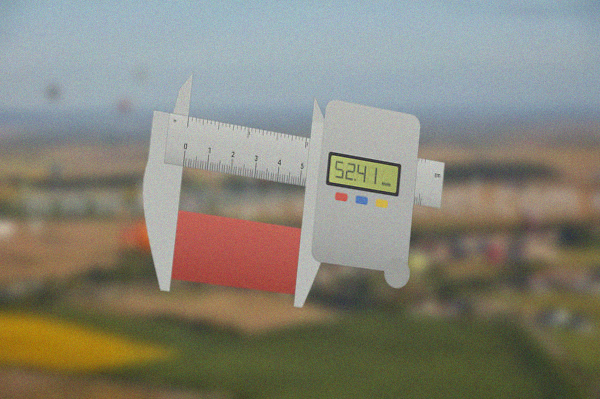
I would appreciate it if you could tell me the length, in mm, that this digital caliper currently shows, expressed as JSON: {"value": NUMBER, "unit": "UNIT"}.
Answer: {"value": 52.41, "unit": "mm"}
